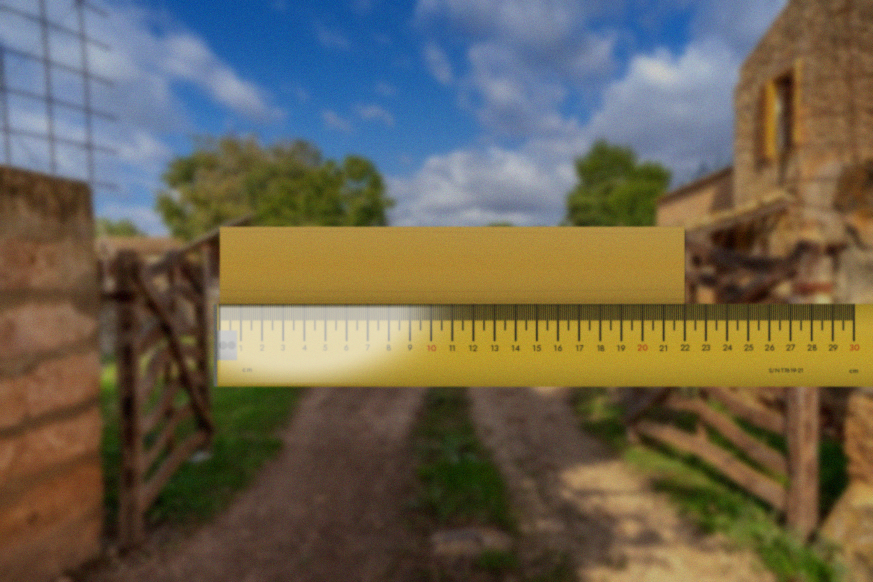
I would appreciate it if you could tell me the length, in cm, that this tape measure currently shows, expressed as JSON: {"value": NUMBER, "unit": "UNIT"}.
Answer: {"value": 22, "unit": "cm"}
